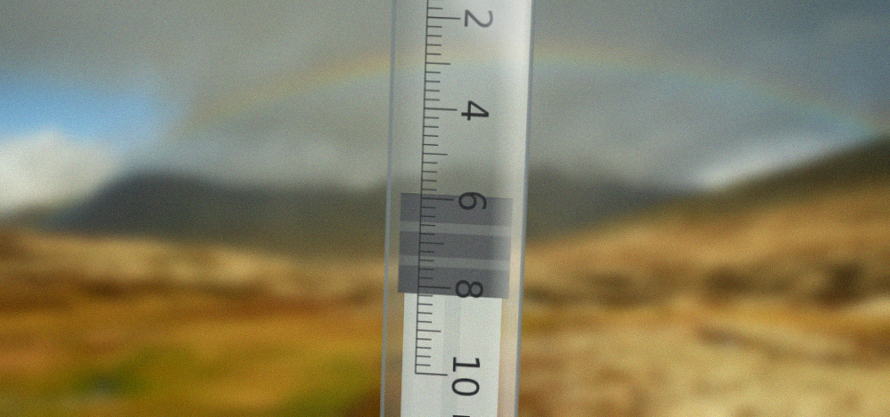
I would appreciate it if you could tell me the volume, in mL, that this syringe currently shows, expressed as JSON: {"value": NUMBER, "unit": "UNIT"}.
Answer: {"value": 5.9, "unit": "mL"}
